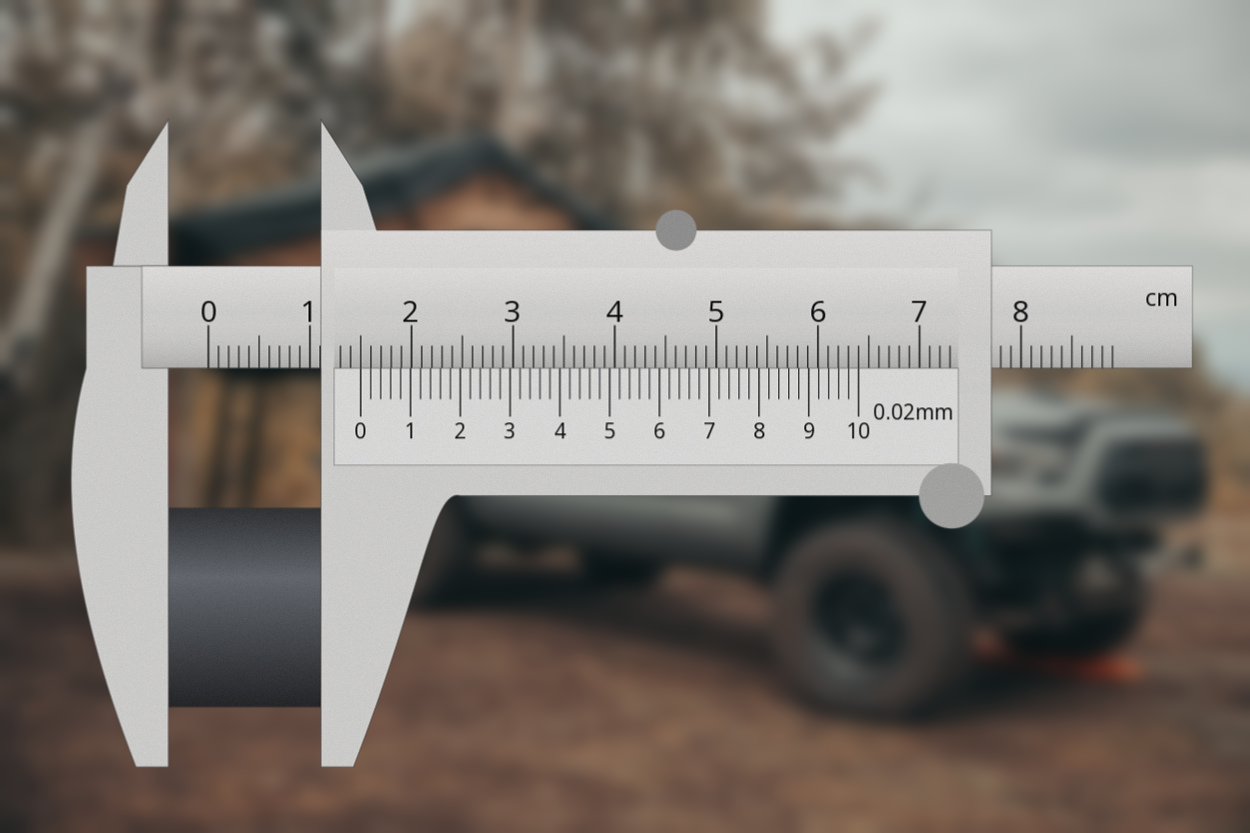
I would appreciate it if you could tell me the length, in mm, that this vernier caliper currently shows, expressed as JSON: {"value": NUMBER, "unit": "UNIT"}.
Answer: {"value": 15.0, "unit": "mm"}
